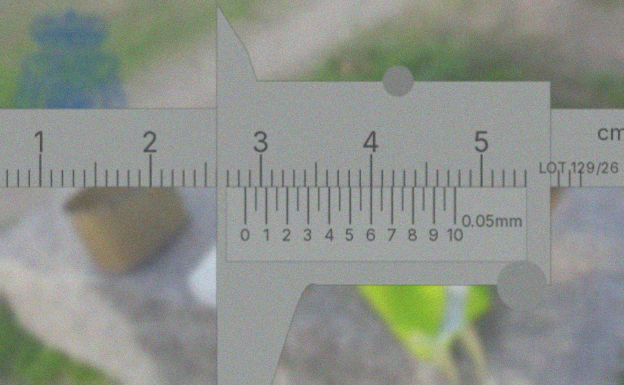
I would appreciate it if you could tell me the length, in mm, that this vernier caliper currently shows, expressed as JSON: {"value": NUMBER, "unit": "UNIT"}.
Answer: {"value": 28.6, "unit": "mm"}
